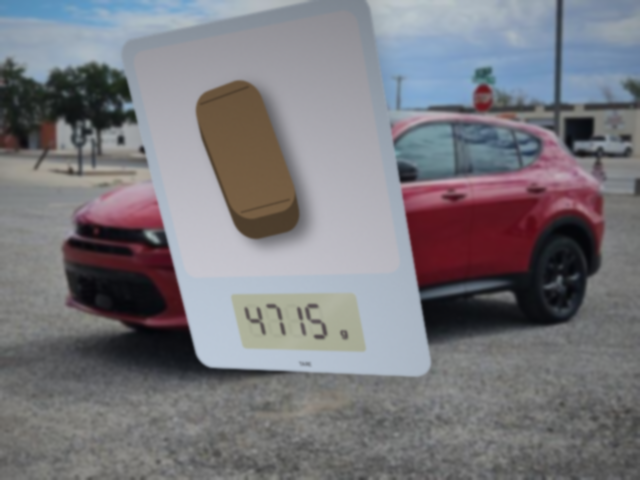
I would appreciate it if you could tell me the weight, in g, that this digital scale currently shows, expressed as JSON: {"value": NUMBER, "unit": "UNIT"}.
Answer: {"value": 4715, "unit": "g"}
